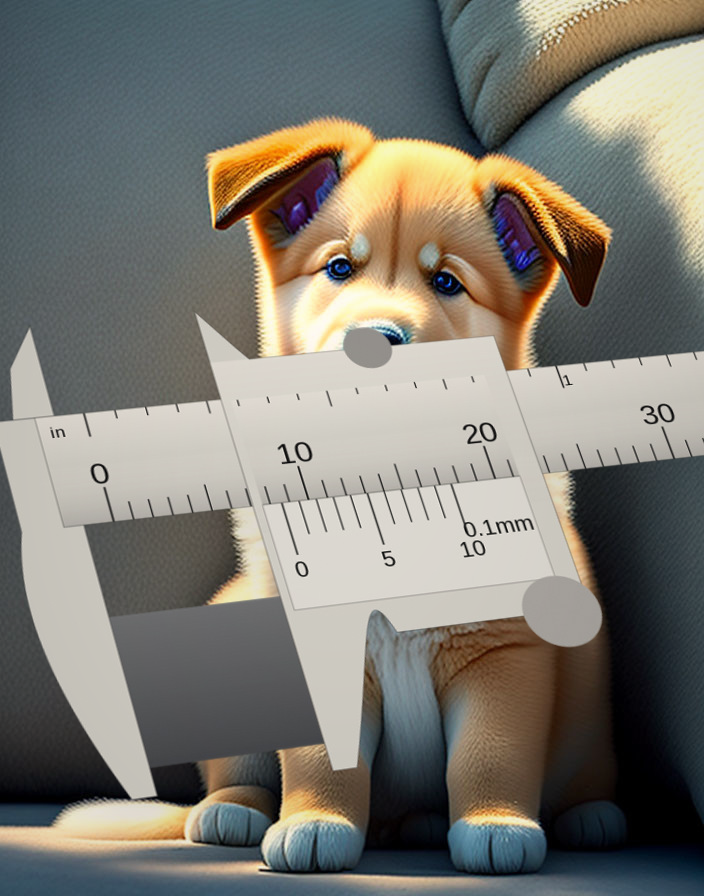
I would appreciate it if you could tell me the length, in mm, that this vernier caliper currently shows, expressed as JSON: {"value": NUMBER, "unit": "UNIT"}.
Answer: {"value": 8.6, "unit": "mm"}
